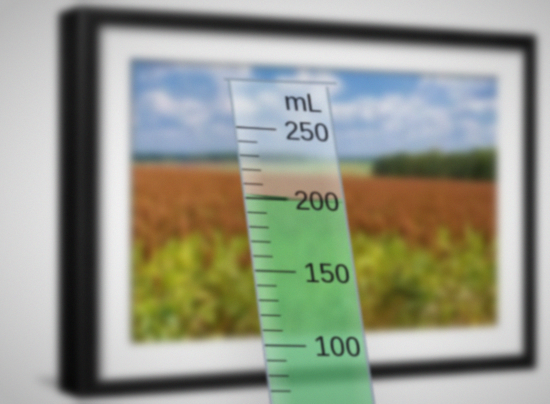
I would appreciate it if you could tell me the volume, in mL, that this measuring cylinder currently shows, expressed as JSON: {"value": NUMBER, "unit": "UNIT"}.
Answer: {"value": 200, "unit": "mL"}
